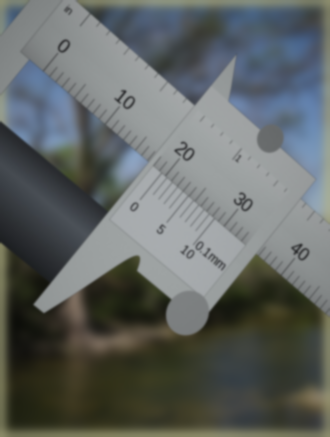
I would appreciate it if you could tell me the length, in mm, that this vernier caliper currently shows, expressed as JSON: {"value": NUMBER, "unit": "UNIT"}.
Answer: {"value": 19.4, "unit": "mm"}
